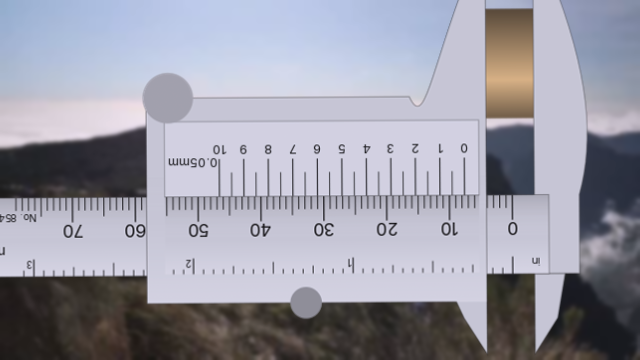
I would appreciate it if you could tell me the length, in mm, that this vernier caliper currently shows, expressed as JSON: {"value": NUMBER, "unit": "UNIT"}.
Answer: {"value": 7.6, "unit": "mm"}
